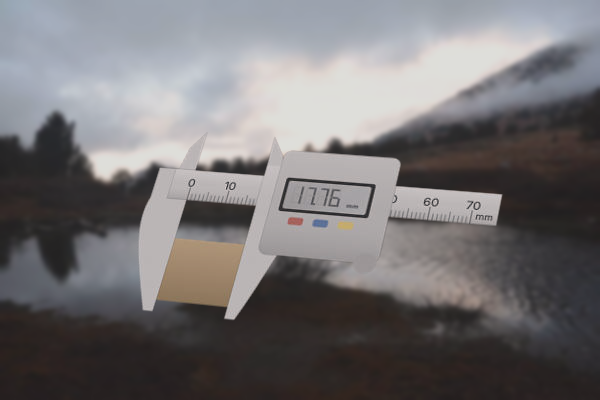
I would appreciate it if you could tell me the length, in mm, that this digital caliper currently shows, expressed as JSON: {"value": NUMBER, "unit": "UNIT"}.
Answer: {"value": 17.76, "unit": "mm"}
